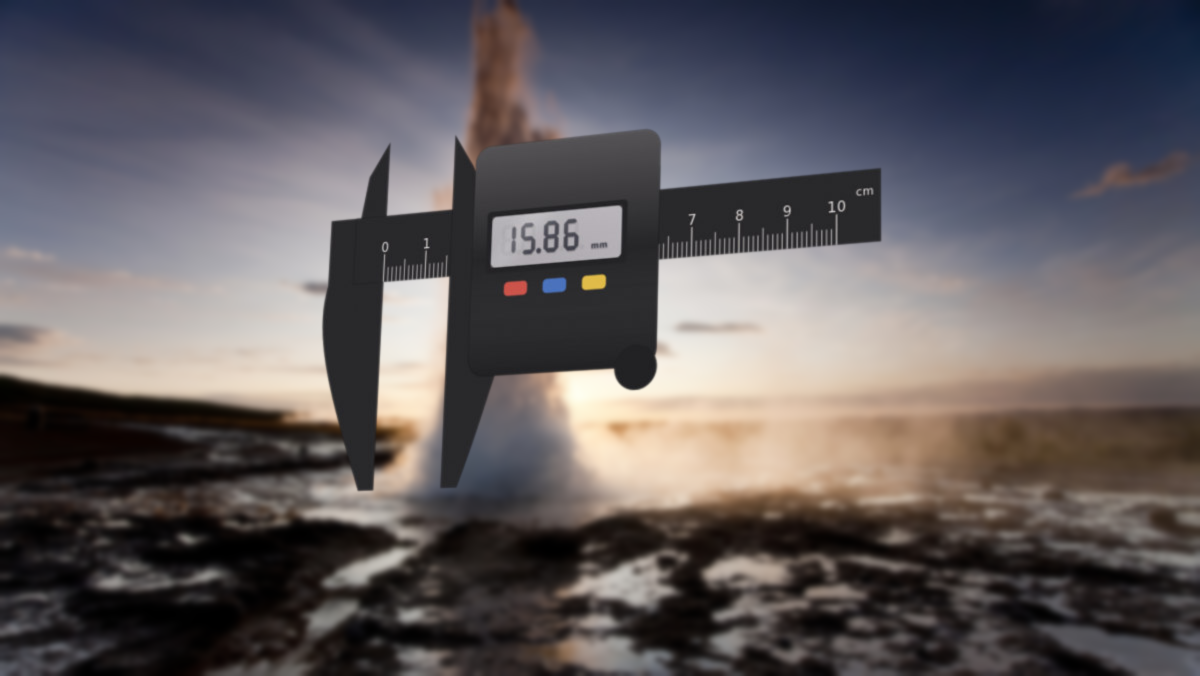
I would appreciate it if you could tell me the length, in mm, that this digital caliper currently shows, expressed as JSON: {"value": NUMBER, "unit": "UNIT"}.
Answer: {"value": 15.86, "unit": "mm"}
